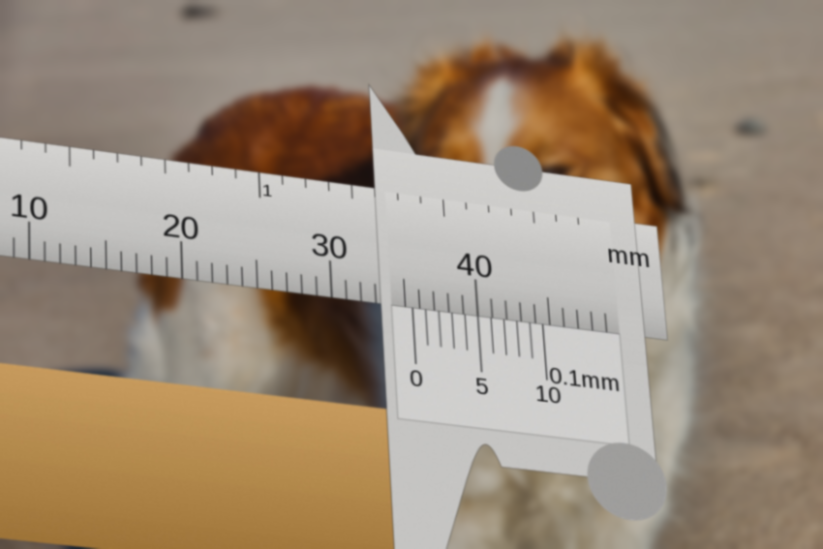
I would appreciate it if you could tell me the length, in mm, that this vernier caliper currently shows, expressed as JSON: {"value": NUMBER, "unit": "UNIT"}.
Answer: {"value": 35.5, "unit": "mm"}
